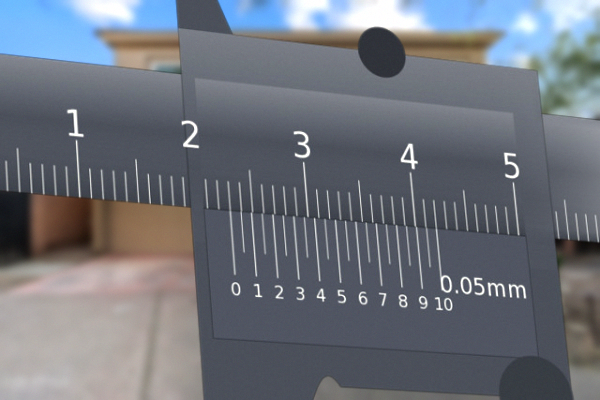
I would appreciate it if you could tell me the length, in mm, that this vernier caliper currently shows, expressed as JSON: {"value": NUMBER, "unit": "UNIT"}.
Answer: {"value": 23.0, "unit": "mm"}
